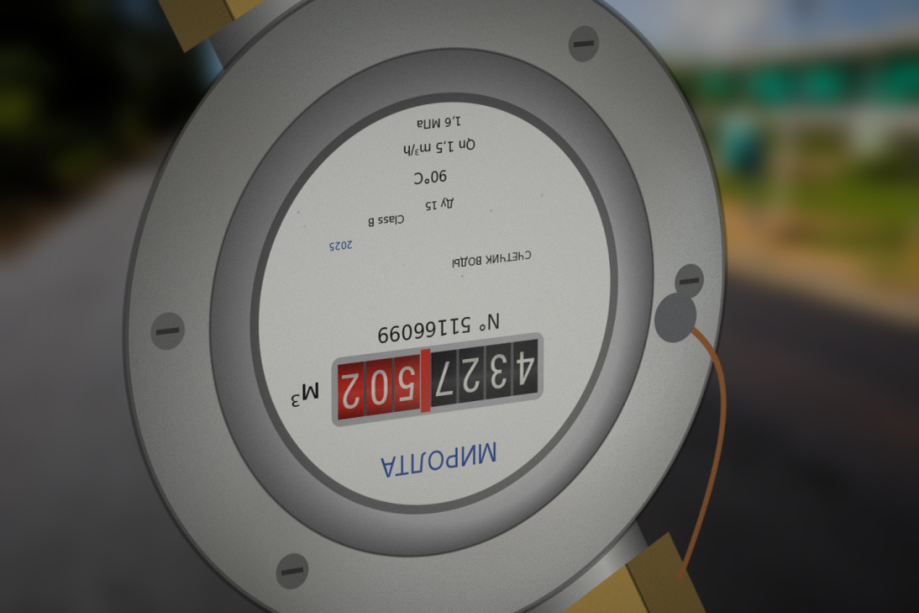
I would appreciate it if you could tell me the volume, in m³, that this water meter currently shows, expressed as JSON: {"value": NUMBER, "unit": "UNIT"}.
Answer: {"value": 4327.502, "unit": "m³"}
